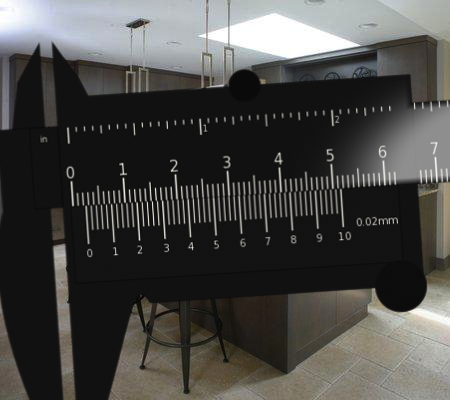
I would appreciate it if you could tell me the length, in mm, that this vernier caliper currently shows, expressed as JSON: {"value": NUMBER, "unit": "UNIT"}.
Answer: {"value": 2.5, "unit": "mm"}
